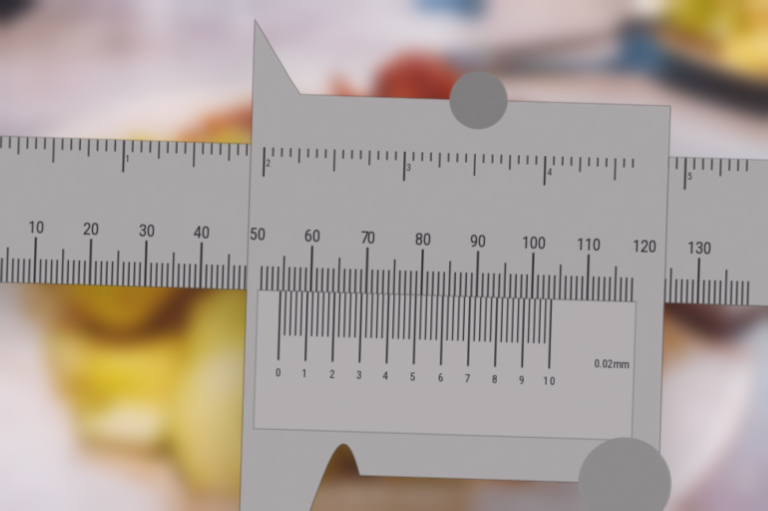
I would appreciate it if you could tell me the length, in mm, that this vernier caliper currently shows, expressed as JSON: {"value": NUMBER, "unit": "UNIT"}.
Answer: {"value": 54.5, "unit": "mm"}
